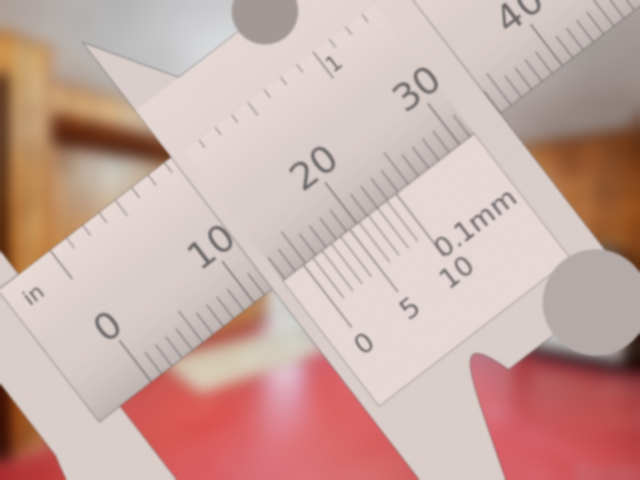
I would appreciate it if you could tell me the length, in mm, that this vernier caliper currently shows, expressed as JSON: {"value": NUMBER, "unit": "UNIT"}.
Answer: {"value": 14.8, "unit": "mm"}
